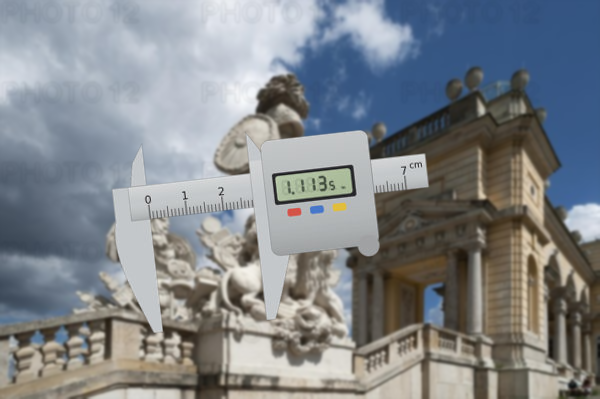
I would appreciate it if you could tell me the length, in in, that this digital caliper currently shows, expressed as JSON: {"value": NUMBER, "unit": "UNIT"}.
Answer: {"value": 1.1135, "unit": "in"}
